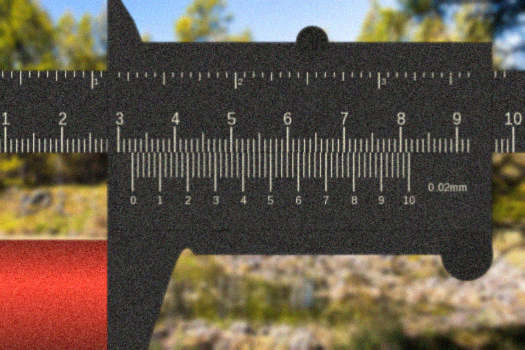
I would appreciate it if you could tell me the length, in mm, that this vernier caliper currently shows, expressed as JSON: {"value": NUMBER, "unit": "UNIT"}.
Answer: {"value": 32.5, "unit": "mm"}
